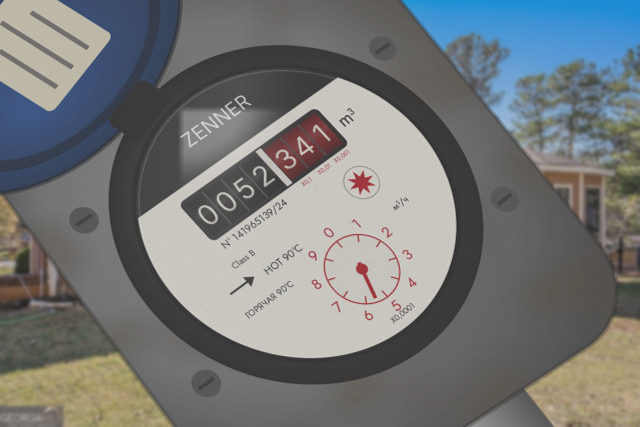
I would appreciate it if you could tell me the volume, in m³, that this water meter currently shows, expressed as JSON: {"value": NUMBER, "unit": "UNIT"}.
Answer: {"value": 52.3415, "unit": "m³"}
